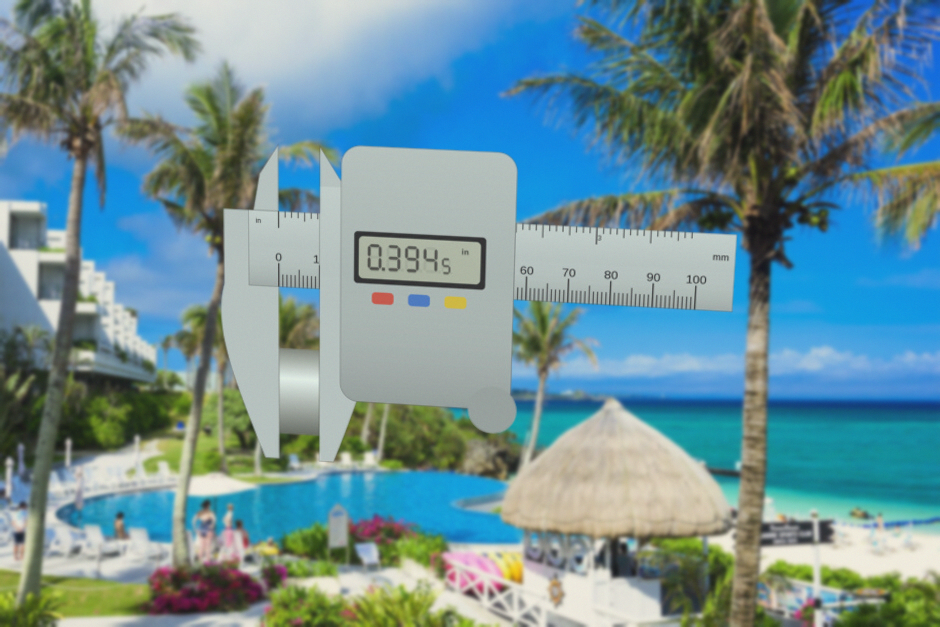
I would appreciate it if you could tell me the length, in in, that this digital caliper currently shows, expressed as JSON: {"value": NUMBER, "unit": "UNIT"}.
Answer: {"value": 0.3945, "unit": "in"}
